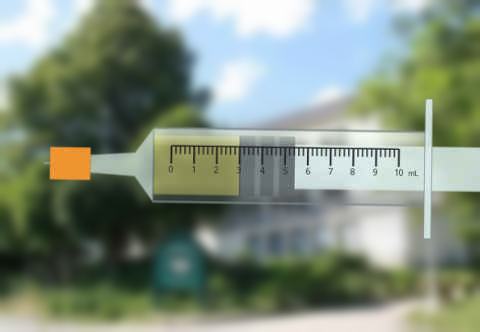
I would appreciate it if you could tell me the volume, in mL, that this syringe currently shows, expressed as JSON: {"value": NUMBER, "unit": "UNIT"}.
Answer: {"value": 3, "unit": "mL"}
